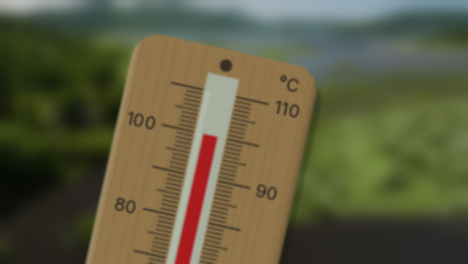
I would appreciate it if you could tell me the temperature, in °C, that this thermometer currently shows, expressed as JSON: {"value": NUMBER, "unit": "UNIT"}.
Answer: {"value": 100, "unit": "°C"}
